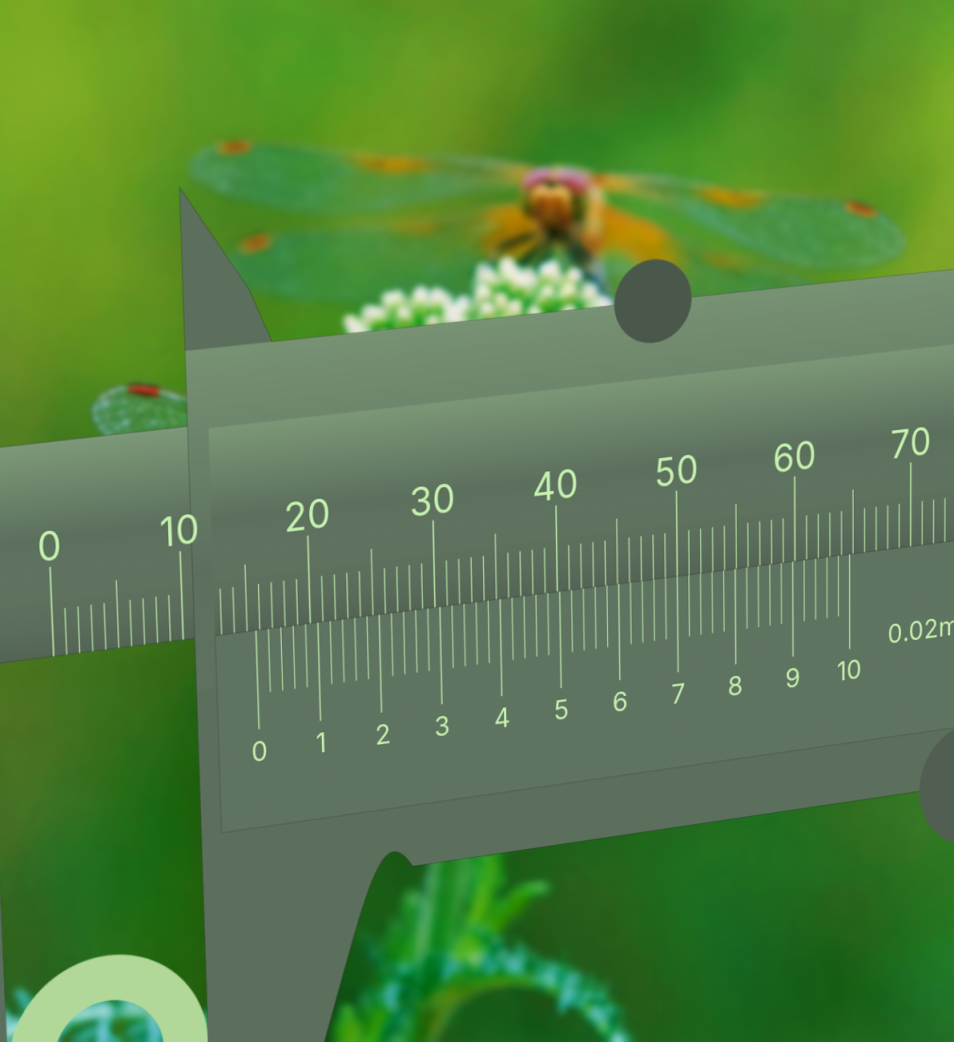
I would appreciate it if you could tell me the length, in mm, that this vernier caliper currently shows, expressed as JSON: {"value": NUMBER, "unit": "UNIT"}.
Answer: {"value": 15.7, "unit": "mm"}
